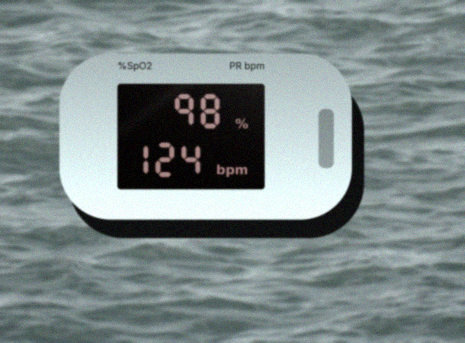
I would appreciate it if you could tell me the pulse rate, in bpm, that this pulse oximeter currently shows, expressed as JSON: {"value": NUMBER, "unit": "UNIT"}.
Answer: {"value": 124, "unit": "bpm"}
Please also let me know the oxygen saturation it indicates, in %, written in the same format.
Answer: {"value": 98, "unit": "%"}
